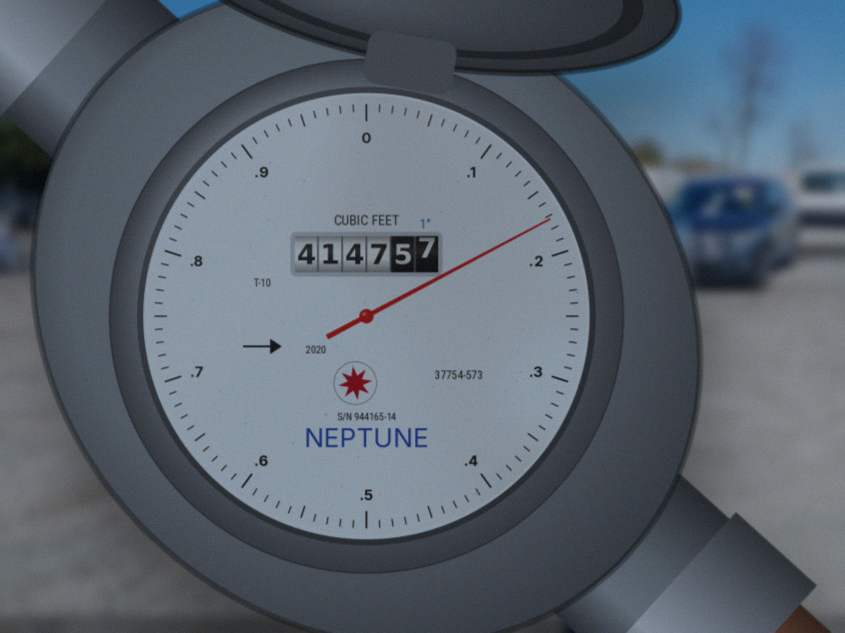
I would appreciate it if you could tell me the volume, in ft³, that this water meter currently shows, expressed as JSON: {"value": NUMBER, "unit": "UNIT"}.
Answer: {"value": 414757.17, "unit": "ft³"}
